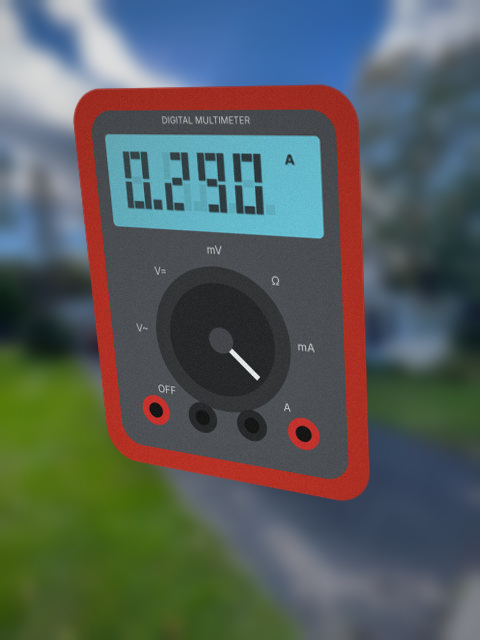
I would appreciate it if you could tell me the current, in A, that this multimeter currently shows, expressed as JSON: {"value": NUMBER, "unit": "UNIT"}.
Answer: {"value": 0.290, "unit": "A"}
